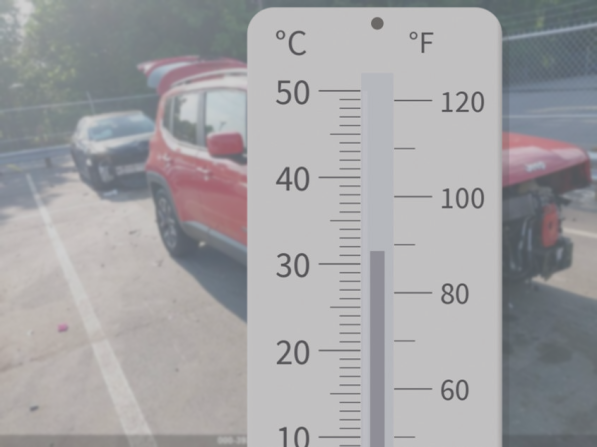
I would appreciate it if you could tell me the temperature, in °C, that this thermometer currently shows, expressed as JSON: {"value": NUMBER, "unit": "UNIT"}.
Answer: {"value": 31.5, "unit": "°C"}
